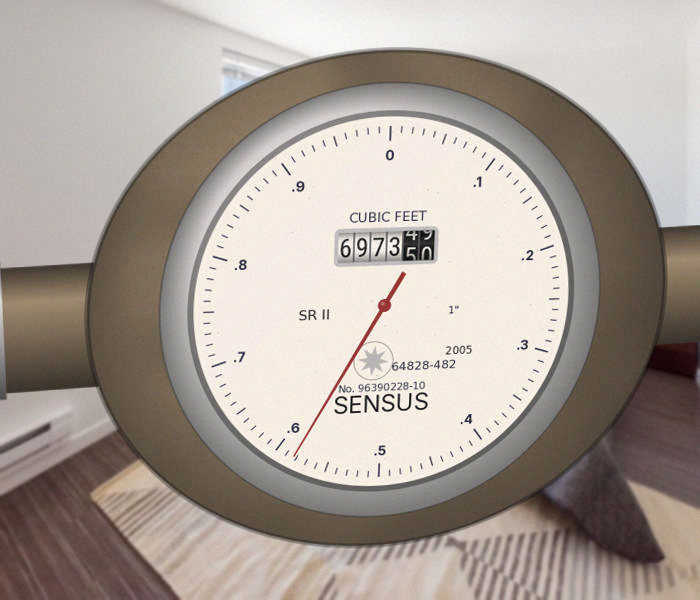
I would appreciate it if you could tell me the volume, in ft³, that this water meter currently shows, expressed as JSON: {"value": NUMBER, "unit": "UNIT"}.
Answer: {"value": 697349.58, "unit": "ft³"}
